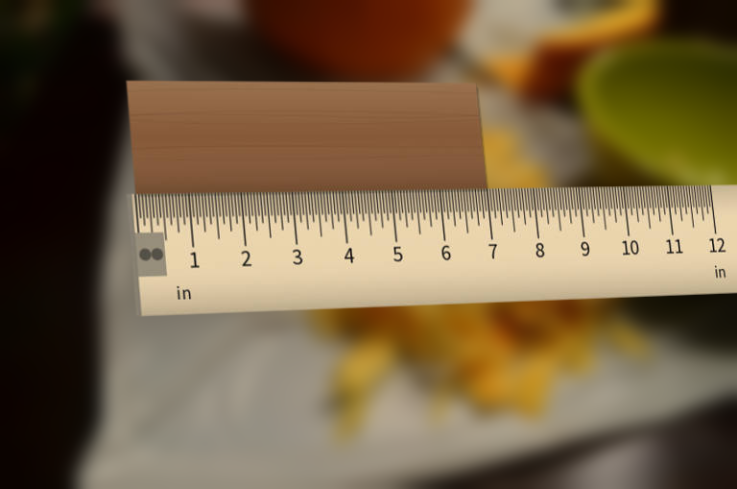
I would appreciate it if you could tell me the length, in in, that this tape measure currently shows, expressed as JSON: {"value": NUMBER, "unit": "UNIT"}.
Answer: {"value": 7, "unit": "in"}
